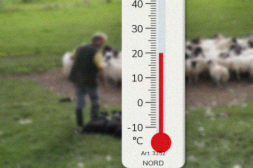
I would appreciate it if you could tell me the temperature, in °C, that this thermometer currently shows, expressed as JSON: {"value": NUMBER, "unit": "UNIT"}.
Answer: {"value": 20, "unit": "°C"}
